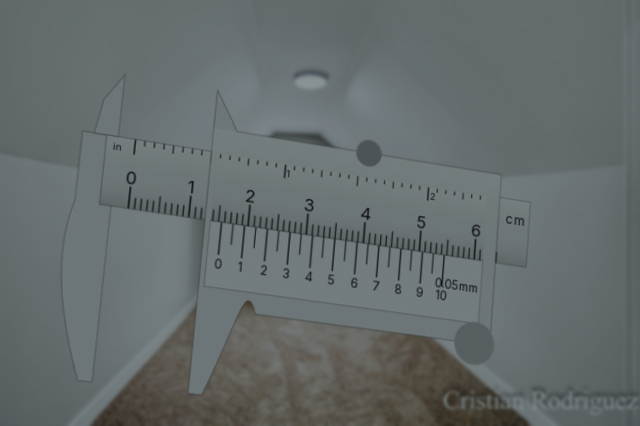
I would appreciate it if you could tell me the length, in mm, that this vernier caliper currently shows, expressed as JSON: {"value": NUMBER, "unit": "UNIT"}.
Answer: {"value": 15.5, "unit": "mm"}
